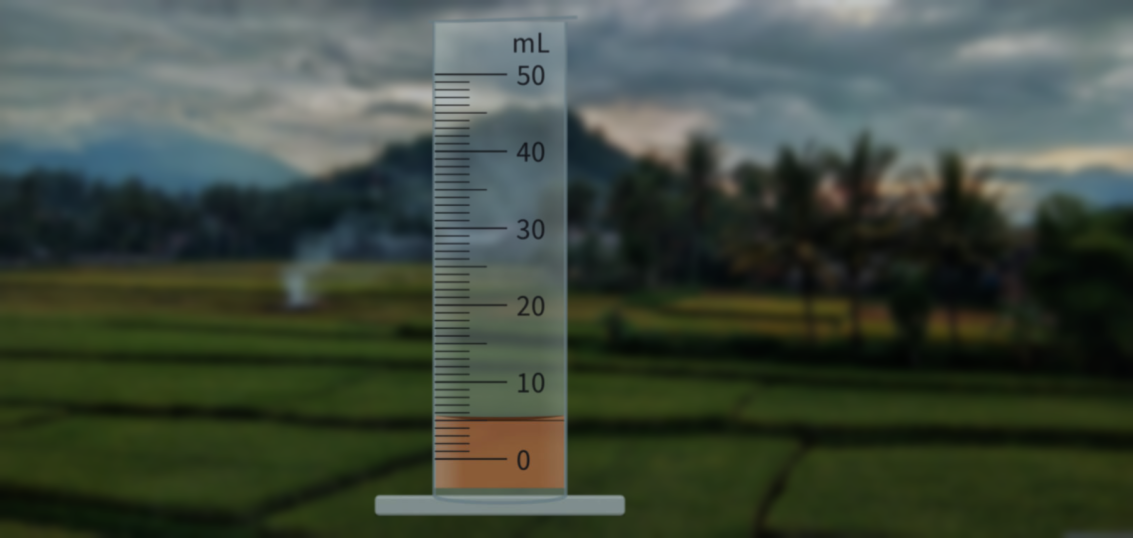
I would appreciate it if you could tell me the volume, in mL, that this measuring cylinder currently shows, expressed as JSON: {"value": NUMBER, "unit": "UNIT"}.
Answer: {"value": 5, "unit": "mL"}
